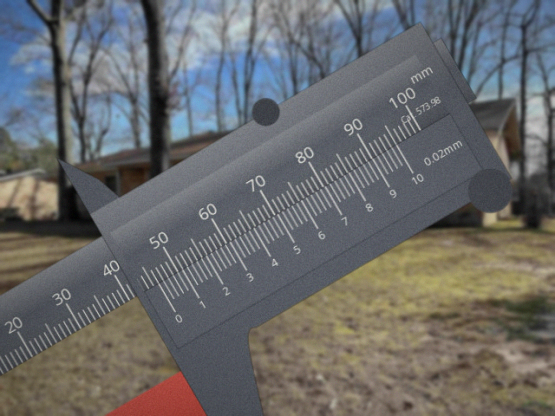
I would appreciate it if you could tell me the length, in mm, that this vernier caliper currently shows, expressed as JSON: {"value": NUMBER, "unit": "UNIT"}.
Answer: {"value": 46.0, "unit": "mm"}
